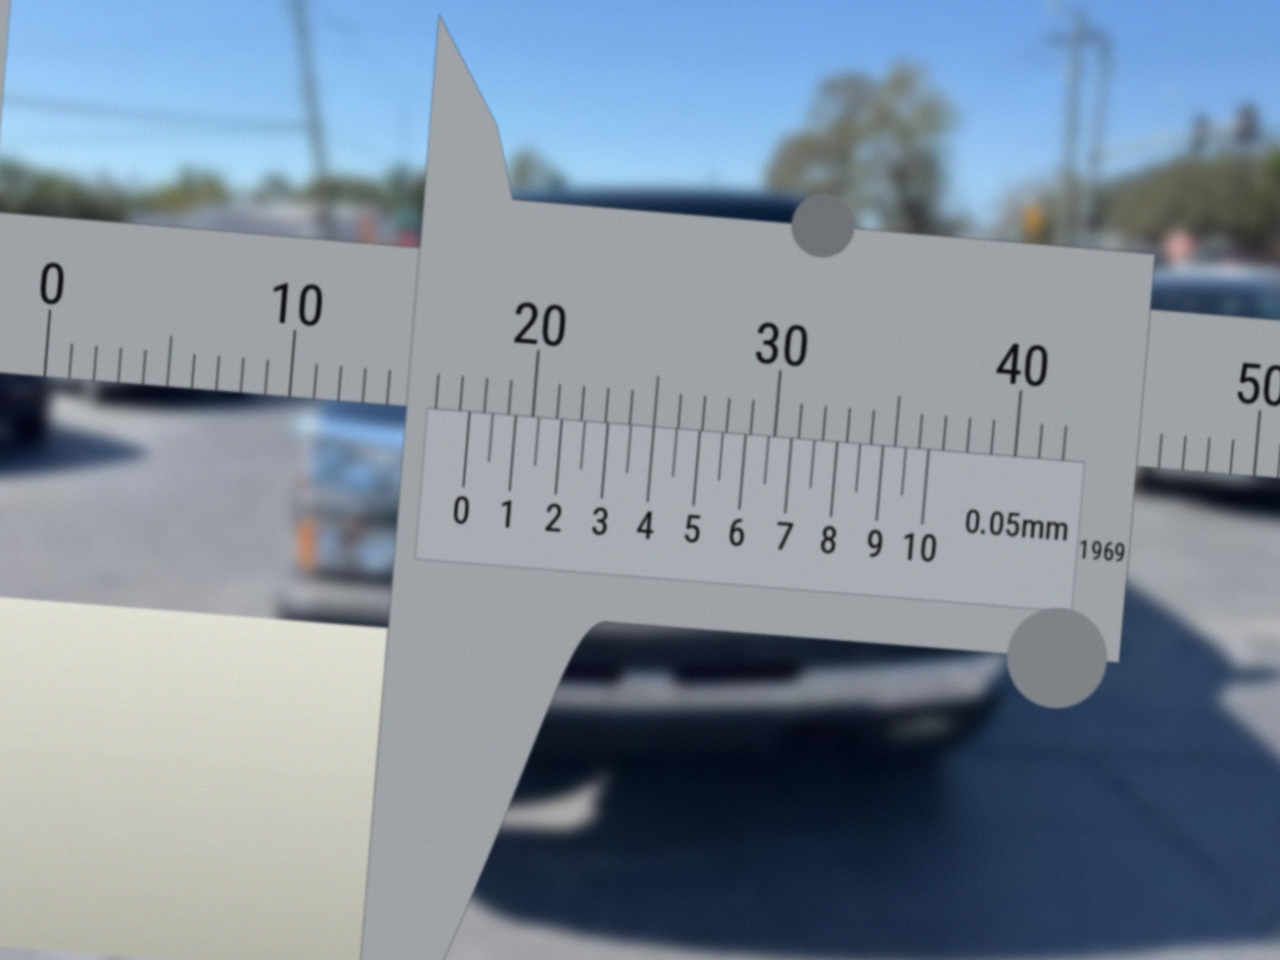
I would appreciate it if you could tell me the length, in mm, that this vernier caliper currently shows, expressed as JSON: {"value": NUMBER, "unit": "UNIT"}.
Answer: {"value": 17.4, "unit": "mm"}
